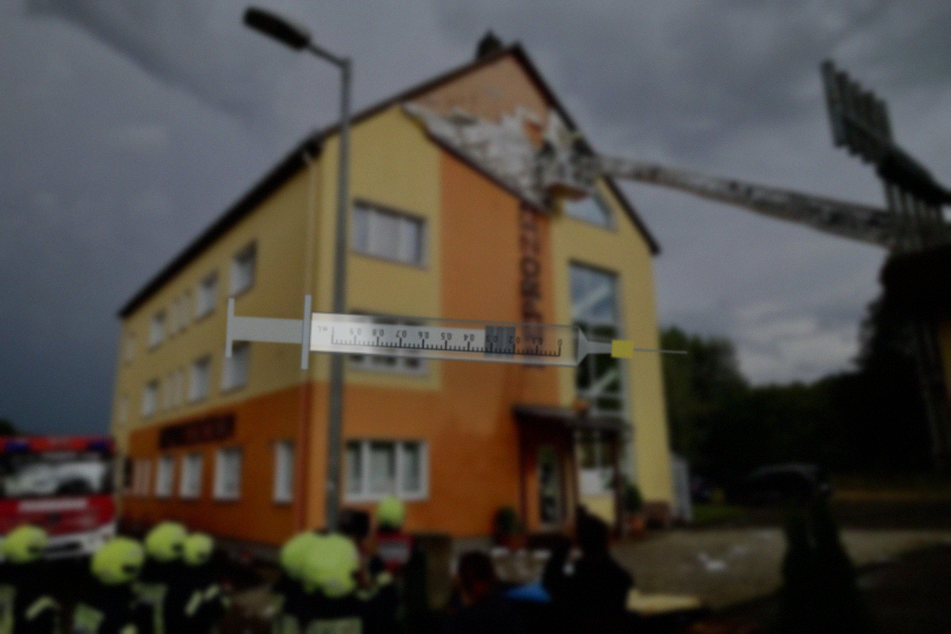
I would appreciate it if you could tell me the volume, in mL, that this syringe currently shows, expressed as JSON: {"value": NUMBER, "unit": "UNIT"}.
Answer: {"value": 0.2, "unit": "mL"}
